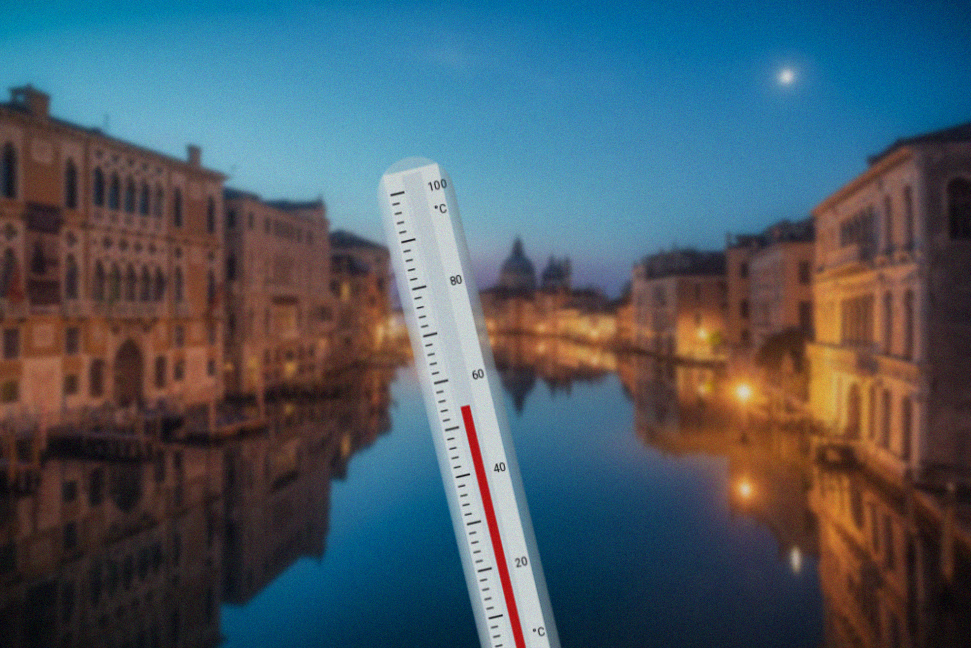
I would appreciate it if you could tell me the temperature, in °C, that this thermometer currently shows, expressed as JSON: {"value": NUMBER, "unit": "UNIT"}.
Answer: {"value": 54, "unit": "°C"}
